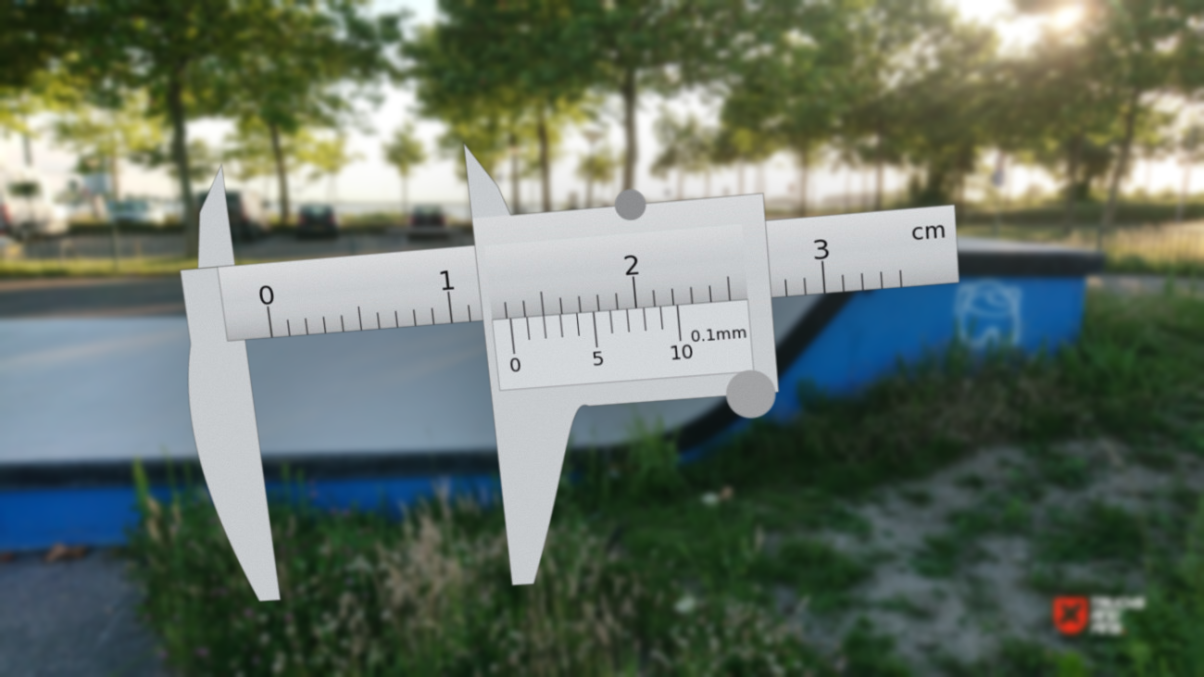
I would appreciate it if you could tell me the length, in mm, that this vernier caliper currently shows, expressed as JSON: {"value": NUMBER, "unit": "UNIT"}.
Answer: {"value": 13.2, "unit": "mm"}
